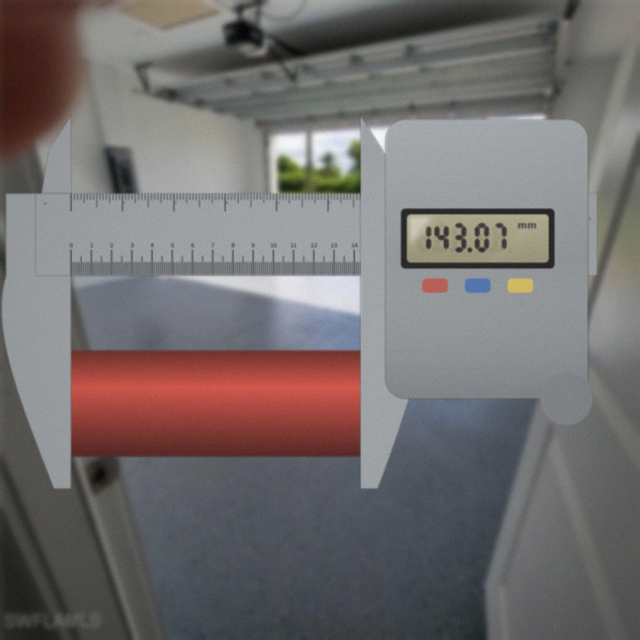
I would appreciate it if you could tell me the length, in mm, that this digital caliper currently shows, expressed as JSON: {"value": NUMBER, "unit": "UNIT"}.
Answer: {"value": 143.07, "unit": "mm"}
